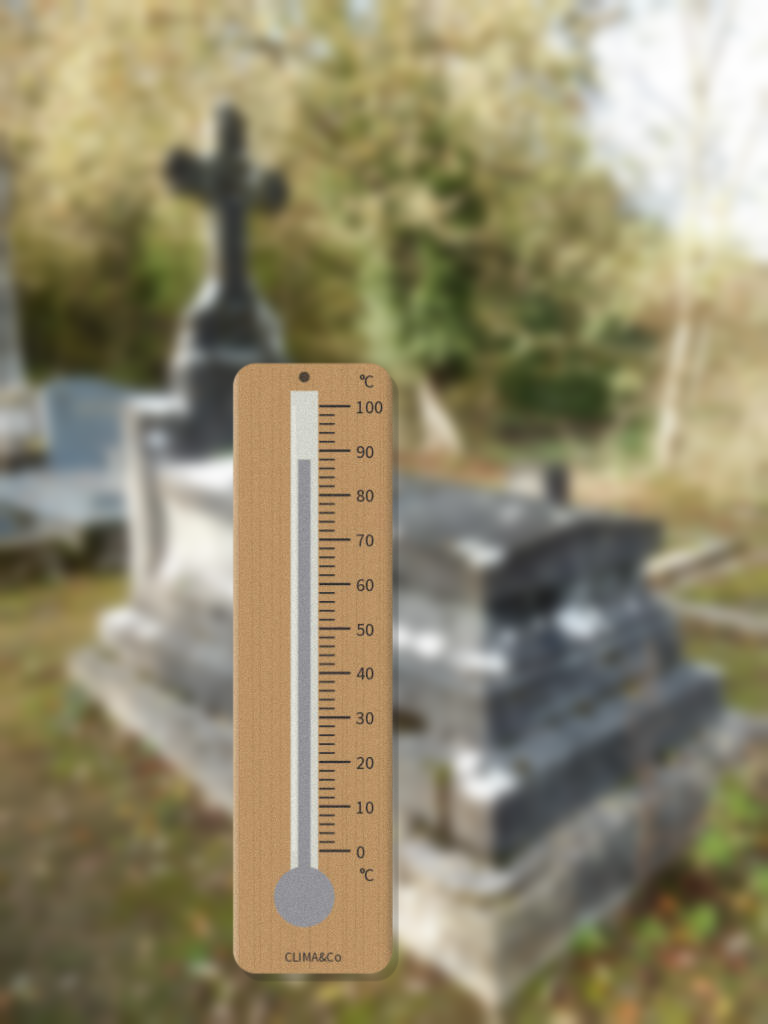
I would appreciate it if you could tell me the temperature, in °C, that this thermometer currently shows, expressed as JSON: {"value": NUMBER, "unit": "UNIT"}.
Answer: {"value": 88, "unit": "°C"}
